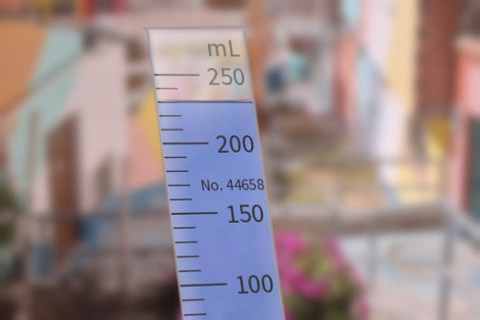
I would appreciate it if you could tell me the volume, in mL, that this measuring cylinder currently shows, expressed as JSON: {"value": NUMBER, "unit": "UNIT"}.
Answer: {"value": 230, "unit": "mL"}
